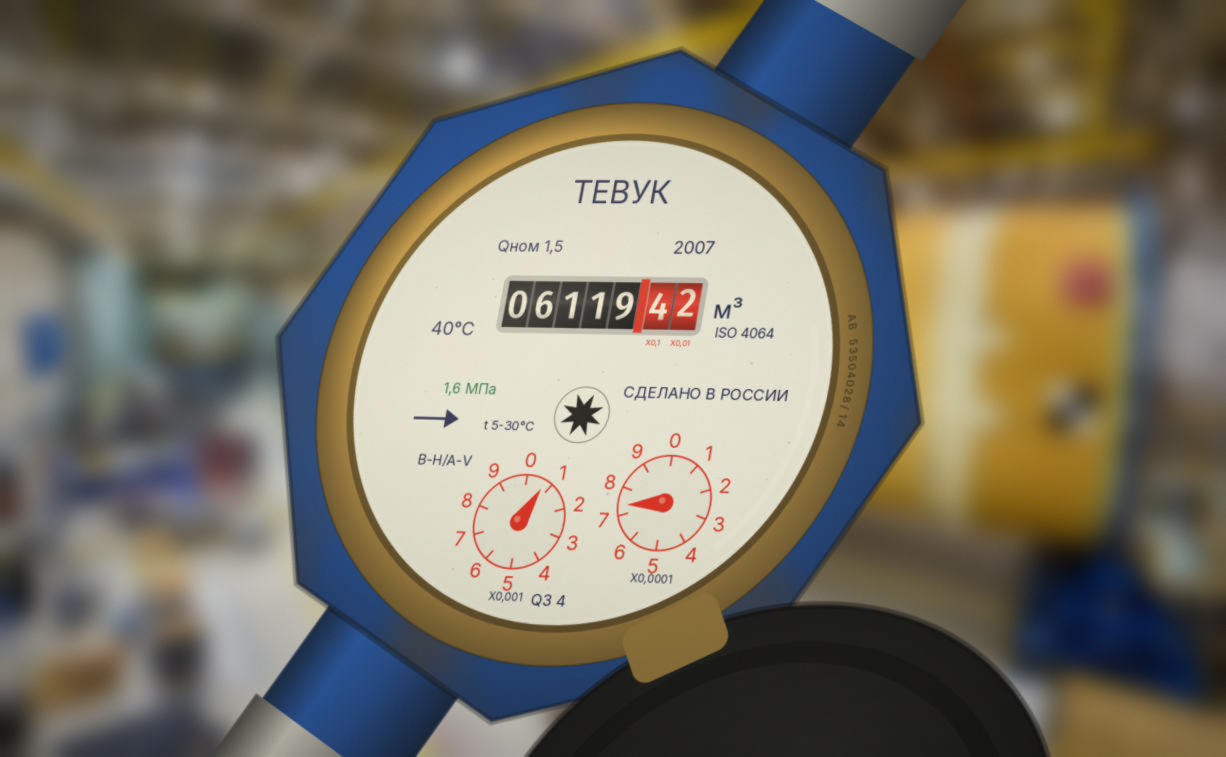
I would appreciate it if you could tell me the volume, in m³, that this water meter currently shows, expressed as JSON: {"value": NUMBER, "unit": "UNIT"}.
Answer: {"value": 6119.4207, "unit": "m³"}
